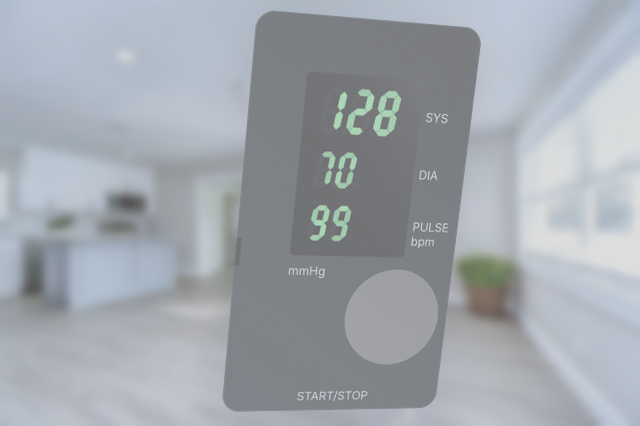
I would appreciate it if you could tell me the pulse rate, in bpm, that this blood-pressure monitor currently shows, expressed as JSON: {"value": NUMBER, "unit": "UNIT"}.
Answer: {"value": 99, "unit": "bpm"}
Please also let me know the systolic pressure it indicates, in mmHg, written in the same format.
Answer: {"value": 128, "unit": "mmHg"}
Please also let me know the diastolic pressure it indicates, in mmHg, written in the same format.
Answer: {"value": 70, "unit": "mmHg"}
